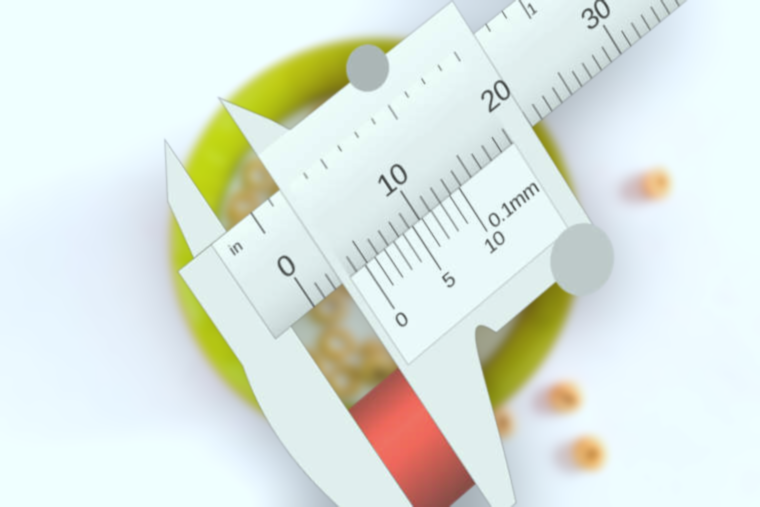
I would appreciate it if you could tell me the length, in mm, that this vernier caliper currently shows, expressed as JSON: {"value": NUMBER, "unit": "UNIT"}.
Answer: {"value": 4.8, "unit": "mm"}
